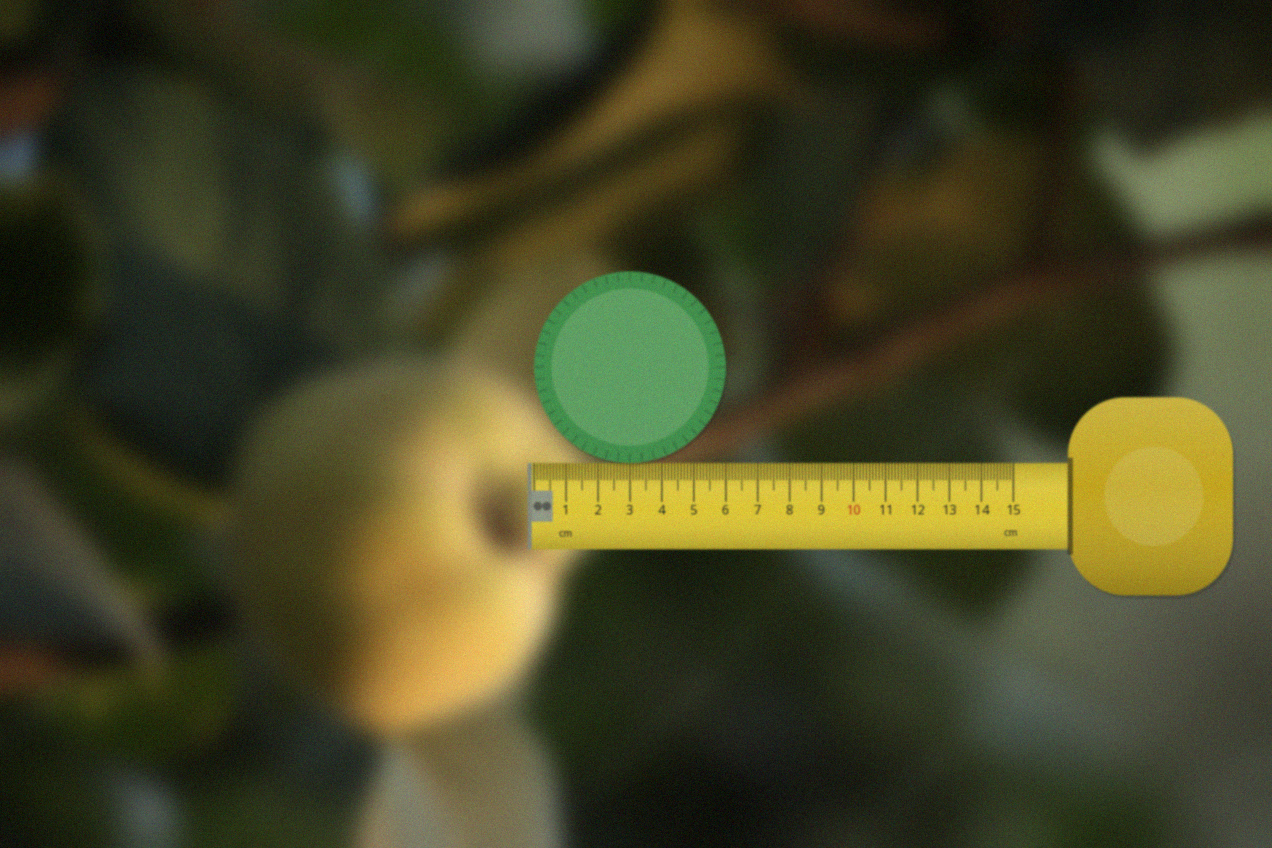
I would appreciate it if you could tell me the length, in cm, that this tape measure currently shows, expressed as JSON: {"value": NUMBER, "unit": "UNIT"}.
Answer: {"value": 6, "unit": "cm"}
